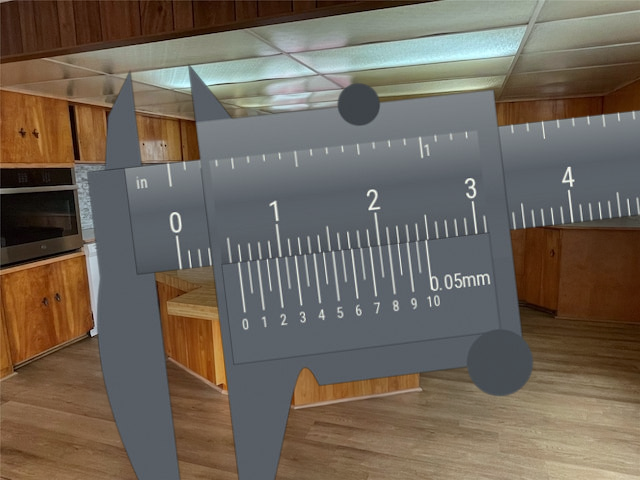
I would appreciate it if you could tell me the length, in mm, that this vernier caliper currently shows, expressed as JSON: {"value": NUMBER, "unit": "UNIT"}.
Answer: {"value": 5.8, "unit": "mm"}
